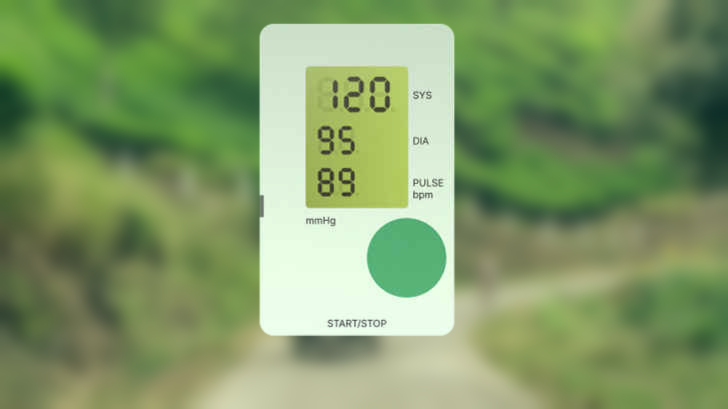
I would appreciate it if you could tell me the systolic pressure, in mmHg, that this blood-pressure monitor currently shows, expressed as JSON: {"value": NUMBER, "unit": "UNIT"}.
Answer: {"value": 120, "unit": "mmHg"}
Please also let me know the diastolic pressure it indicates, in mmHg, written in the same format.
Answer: {"value": 95, "unit": "mmHg"}
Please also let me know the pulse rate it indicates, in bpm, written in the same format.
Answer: {"value": 89, "unit": "bpm"}
